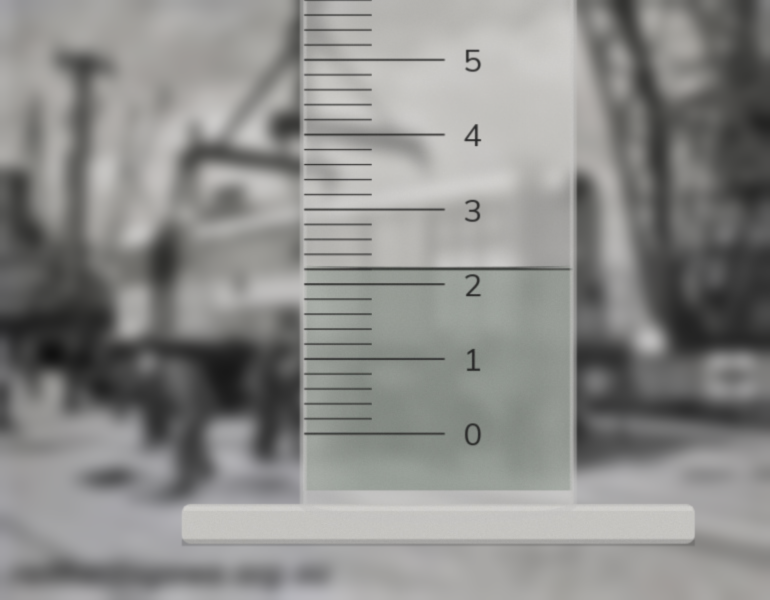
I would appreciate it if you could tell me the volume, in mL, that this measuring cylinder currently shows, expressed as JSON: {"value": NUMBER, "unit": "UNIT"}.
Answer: {"value": 2.2, "unit": "mL"}
